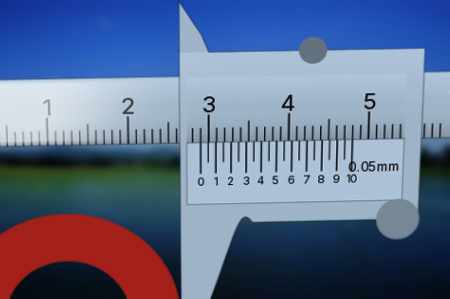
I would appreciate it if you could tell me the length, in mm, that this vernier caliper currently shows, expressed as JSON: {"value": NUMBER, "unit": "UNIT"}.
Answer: {"value": 29.0, "unit": "mm"}
